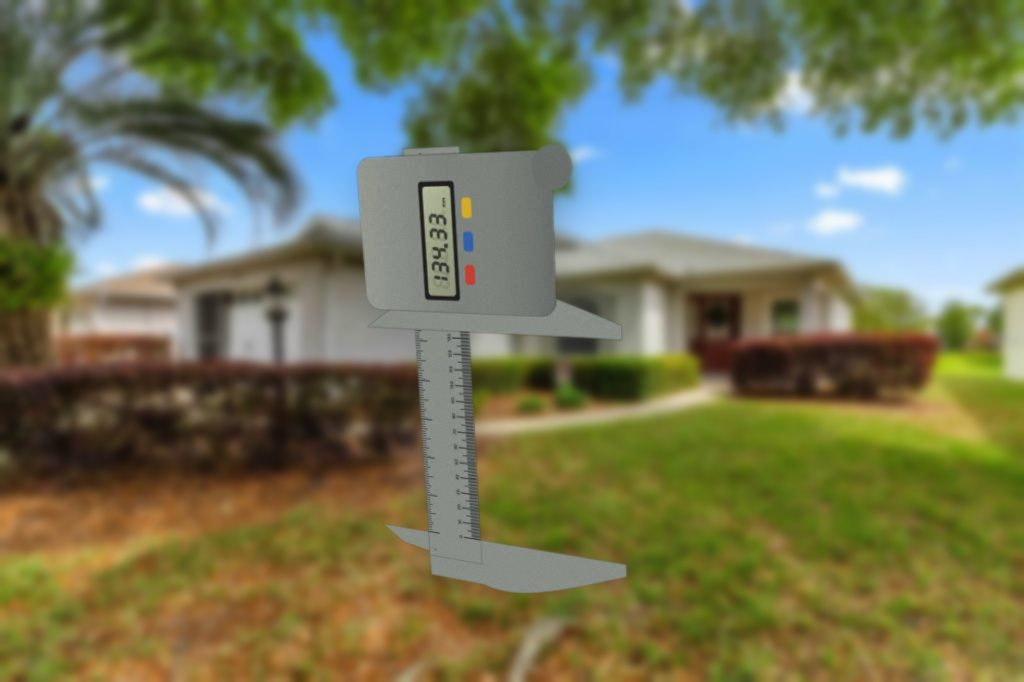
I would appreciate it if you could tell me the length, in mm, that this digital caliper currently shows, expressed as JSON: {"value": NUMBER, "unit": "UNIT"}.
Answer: {"value": 134.33, "unit": "mm"}
